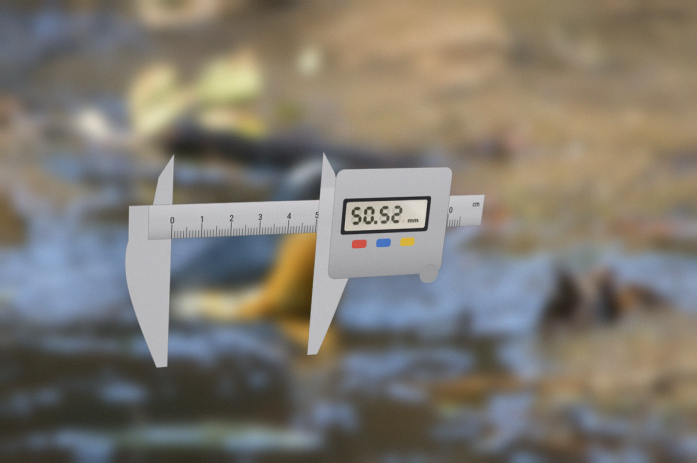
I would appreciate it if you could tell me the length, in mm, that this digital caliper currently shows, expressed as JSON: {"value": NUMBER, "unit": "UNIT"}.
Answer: {"value": 50.52, "unit": "mm"}
